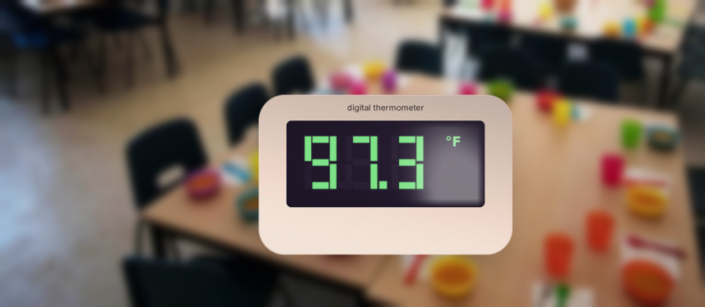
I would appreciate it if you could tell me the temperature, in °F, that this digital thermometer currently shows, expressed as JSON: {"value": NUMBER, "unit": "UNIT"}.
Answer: {"value": 97.3, "unit": "°F"}
